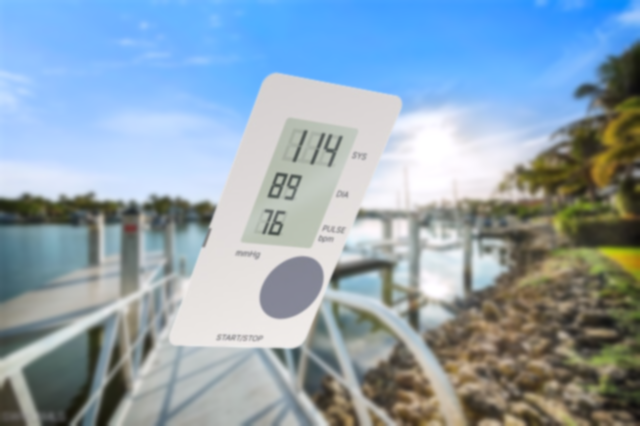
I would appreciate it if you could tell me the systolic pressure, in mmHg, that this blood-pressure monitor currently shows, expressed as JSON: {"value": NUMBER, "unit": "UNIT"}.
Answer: {"value": 114, "unit": "mmHg"}
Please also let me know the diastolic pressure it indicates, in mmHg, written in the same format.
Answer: {"value": 89, "unit": "mmHg"}
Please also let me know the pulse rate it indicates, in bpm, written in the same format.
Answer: {"value": 76, "unit": "bpm"}
